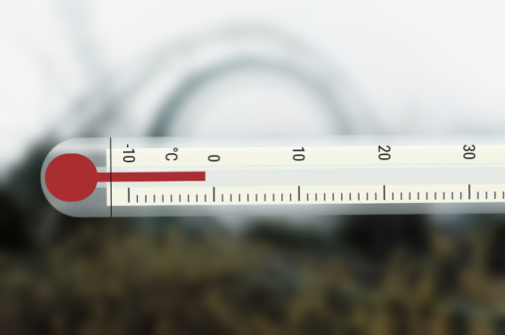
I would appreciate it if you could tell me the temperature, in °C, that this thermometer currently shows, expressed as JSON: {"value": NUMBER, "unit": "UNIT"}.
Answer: {"value": -1, "unit": "°C"}
